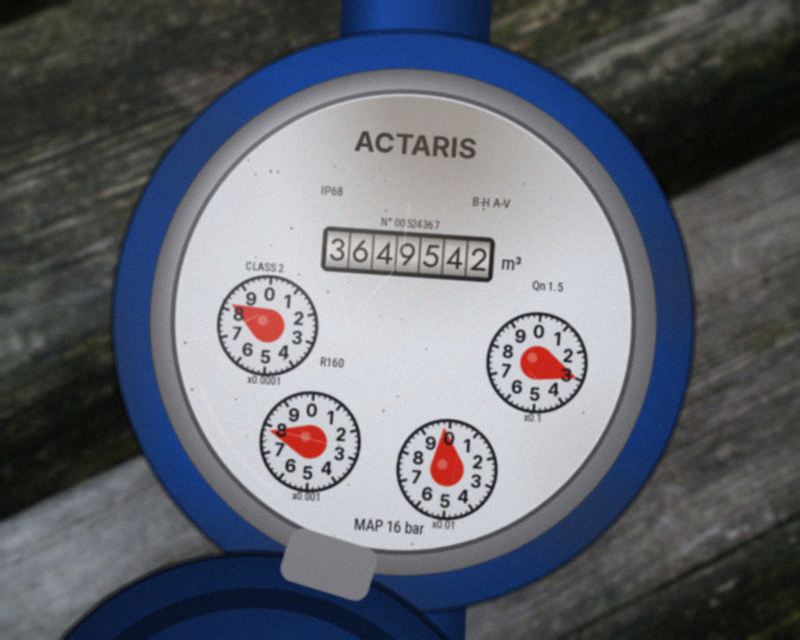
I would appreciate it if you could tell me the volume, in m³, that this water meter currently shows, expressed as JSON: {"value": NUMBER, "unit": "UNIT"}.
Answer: {"value": 3649542.2978, "unit": "m³"}
